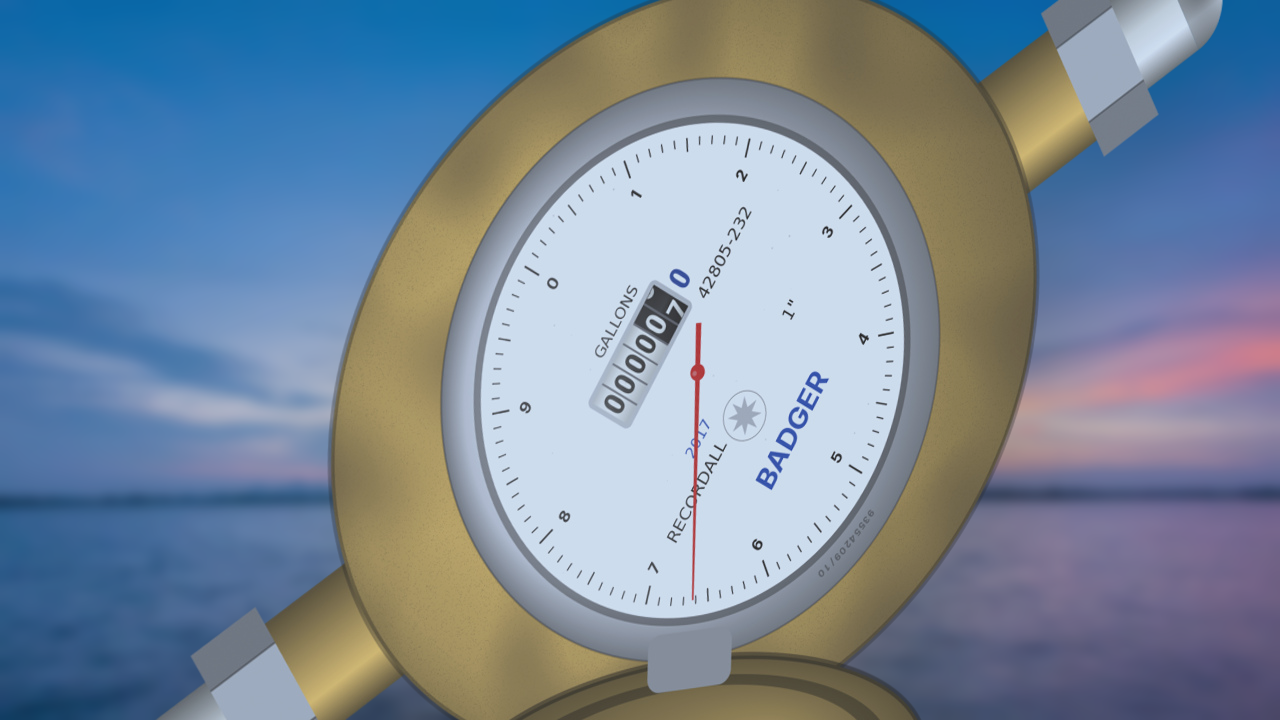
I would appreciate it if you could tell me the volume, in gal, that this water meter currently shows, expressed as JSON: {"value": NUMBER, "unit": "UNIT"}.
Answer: {"value": 66.6, "unit": "gal"}
